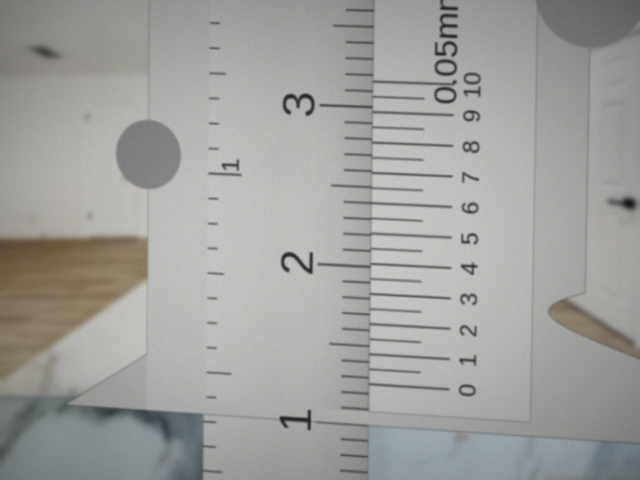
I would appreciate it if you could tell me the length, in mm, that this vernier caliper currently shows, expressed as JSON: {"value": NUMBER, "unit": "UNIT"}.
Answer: {"value": 12.6, "unit": "mm"}
